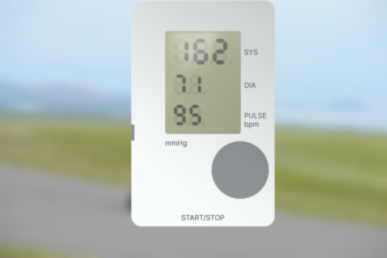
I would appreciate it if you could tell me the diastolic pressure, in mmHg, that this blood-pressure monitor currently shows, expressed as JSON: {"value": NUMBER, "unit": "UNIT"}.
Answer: {"value": 71, "unit": "mmHg"}
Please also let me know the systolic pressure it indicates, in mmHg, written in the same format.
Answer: {"value": 162, "unit": "mmHg"}
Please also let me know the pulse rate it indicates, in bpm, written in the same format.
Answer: {"value": 95, "unit": "bpm"}
